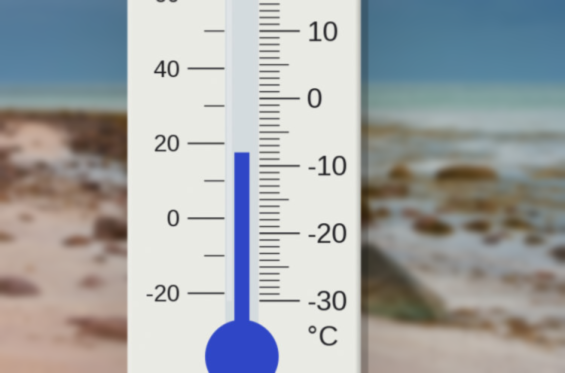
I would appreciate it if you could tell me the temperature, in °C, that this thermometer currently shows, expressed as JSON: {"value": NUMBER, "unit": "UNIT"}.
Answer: {"value": -8, "unit": "°C"}
